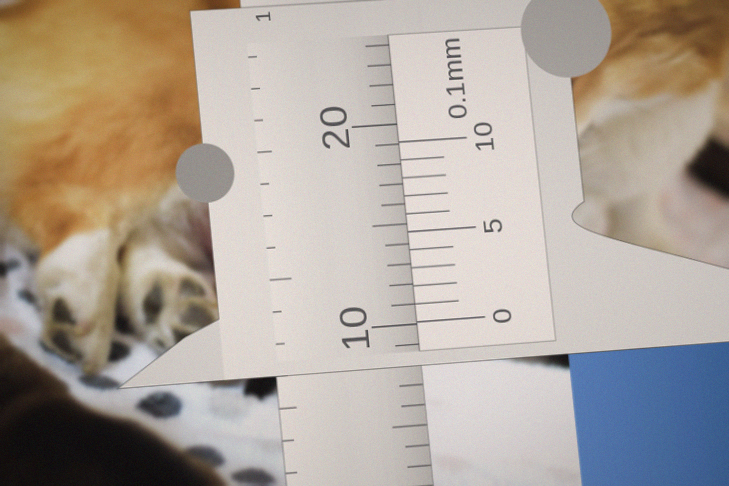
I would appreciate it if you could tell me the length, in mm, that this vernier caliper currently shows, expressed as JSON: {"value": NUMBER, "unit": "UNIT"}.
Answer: {"value": 10.1, "unit": "mm"}
